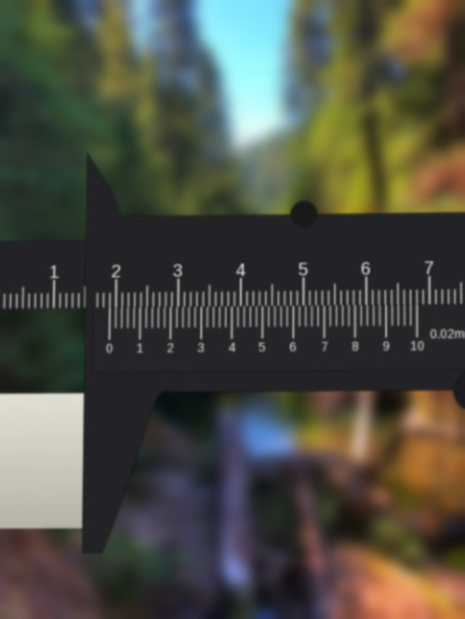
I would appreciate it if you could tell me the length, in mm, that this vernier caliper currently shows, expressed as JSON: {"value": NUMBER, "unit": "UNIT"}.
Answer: {"value": 19.0, "unit": "mm"}
